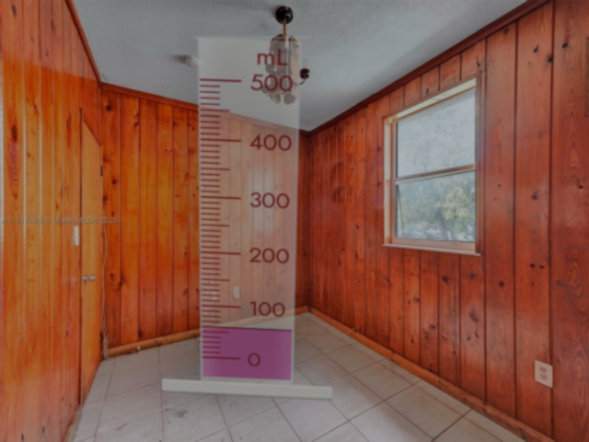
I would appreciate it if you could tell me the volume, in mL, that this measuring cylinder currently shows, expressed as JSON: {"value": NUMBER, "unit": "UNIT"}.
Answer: {"value": 60, "unit": "mL"}
